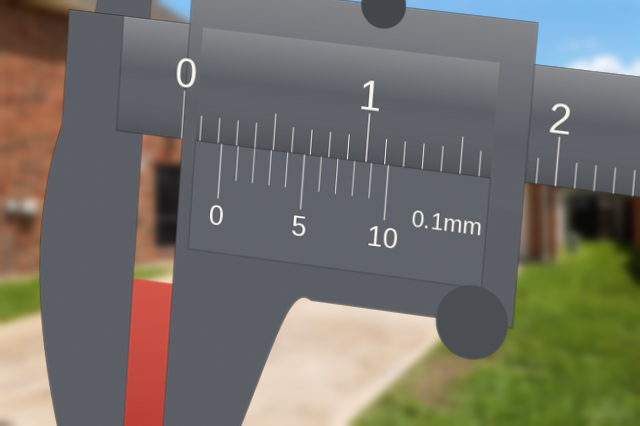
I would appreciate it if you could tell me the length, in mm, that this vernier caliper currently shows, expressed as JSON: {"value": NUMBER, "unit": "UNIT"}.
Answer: {"value": 2.2, "unit": "mm"}
